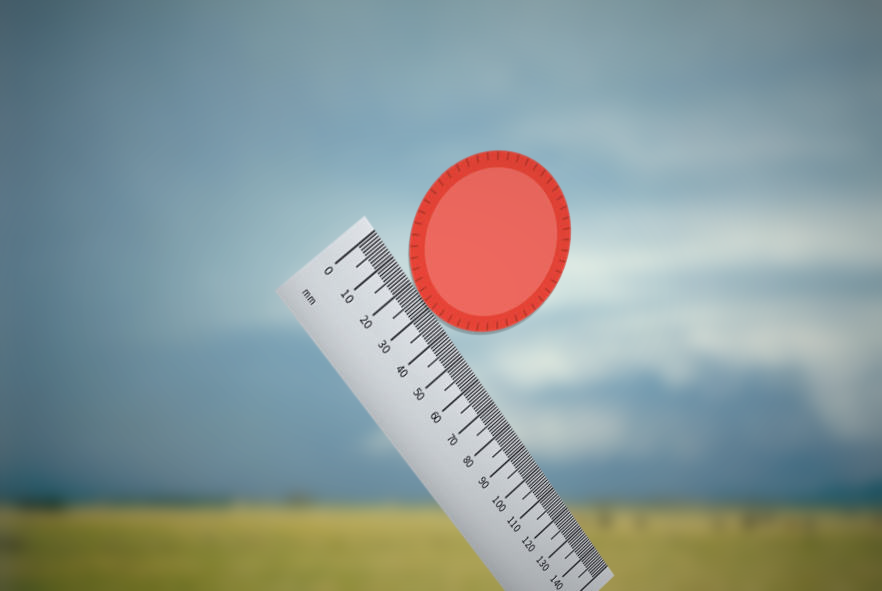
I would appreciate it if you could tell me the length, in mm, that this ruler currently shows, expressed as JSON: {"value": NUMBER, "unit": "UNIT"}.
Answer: {"value": 55, "unit": "mm"}
